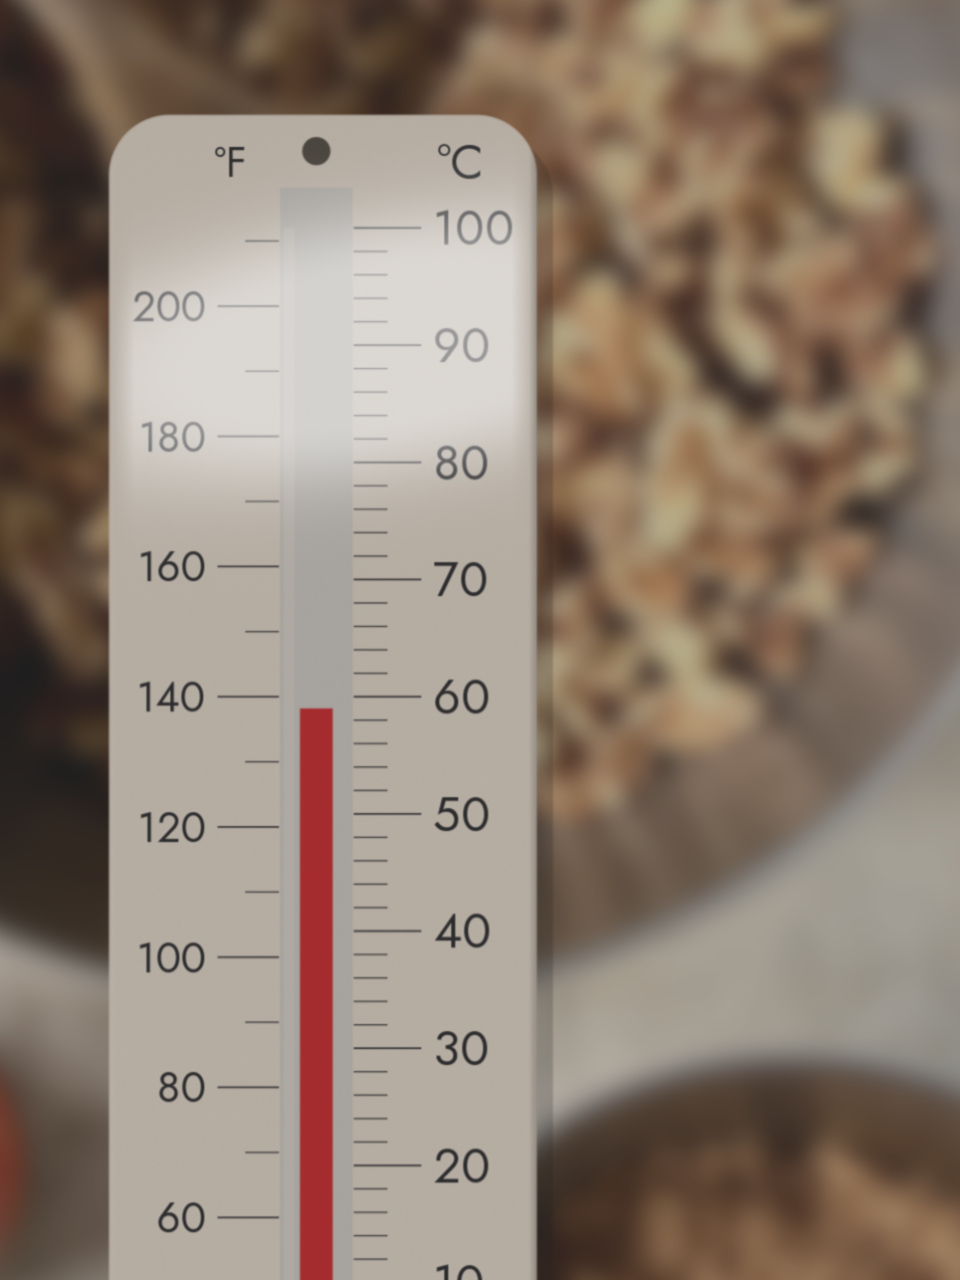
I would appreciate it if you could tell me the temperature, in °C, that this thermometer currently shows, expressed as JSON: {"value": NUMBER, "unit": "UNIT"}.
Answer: {"value": 59, "unit": "°C"}
